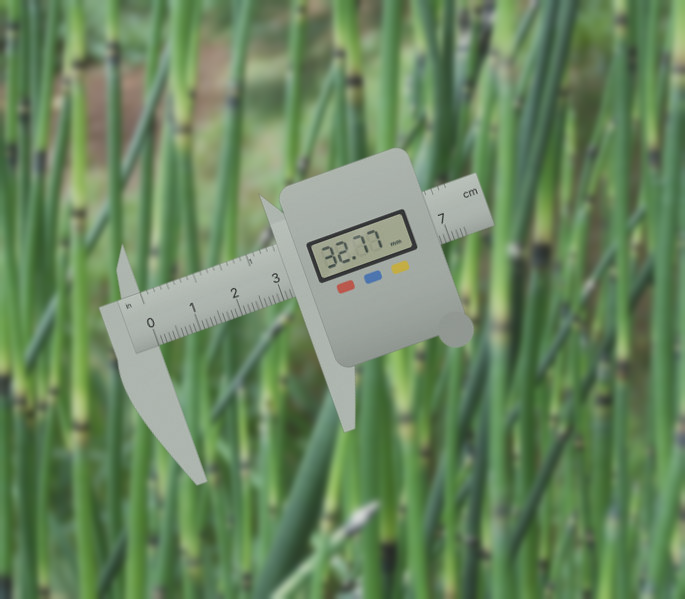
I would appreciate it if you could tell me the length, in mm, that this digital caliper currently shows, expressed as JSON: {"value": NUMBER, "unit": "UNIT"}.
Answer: {"value": 32.77, "unit": "mm"}
